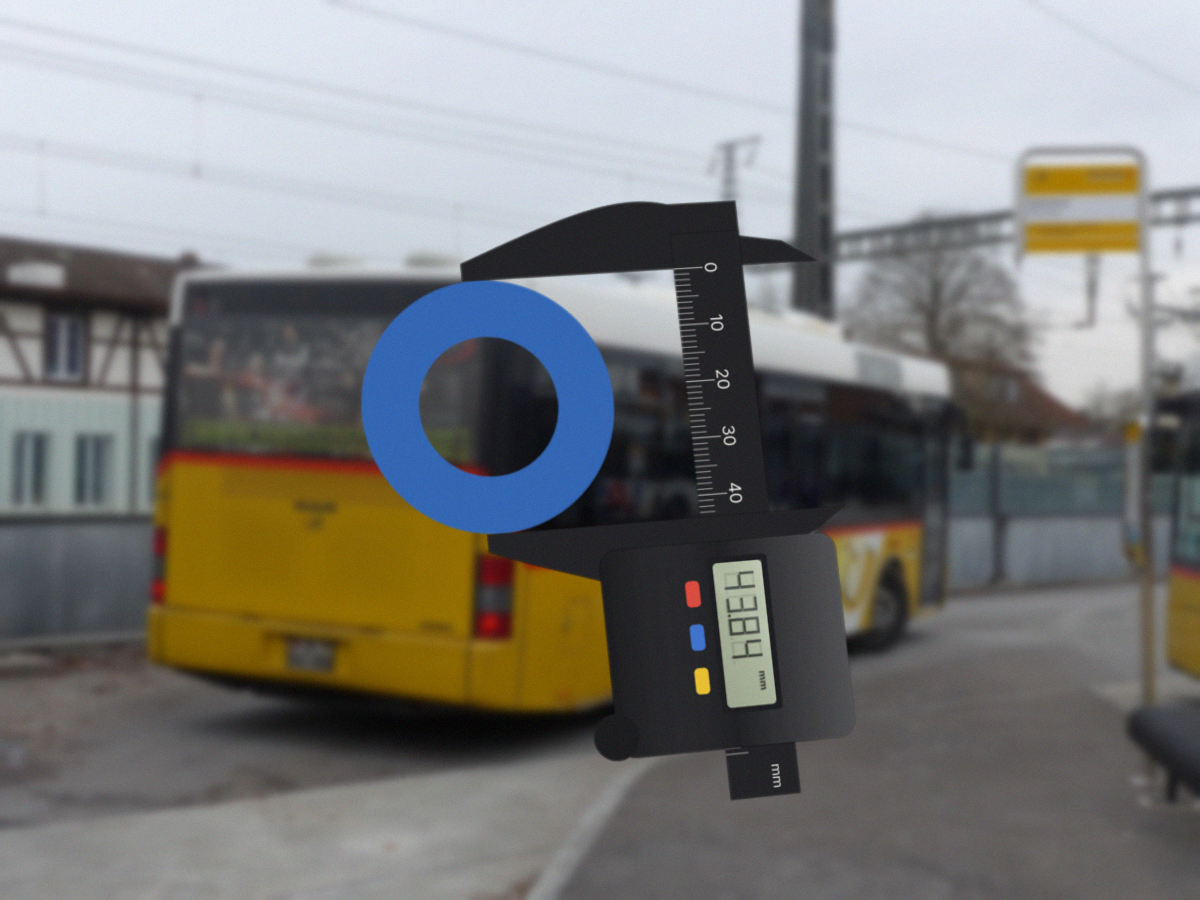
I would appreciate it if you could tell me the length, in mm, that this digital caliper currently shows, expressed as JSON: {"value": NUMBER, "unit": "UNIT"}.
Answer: {"value": 43.84, "unit": "mm"}
